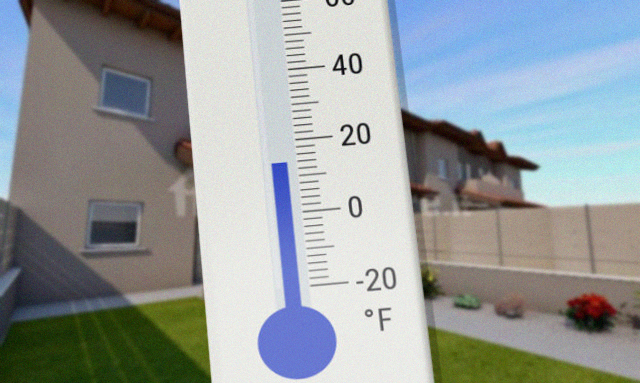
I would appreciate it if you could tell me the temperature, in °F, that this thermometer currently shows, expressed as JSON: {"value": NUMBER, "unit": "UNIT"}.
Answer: {"value": 14, "unit": "°F"}
